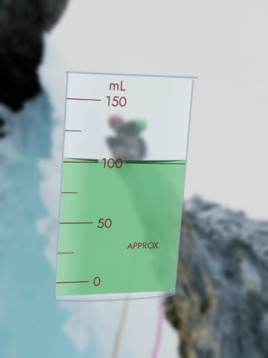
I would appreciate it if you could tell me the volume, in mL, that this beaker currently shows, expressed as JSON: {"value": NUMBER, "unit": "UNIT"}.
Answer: {"value": 100, "unit": "mL"}
